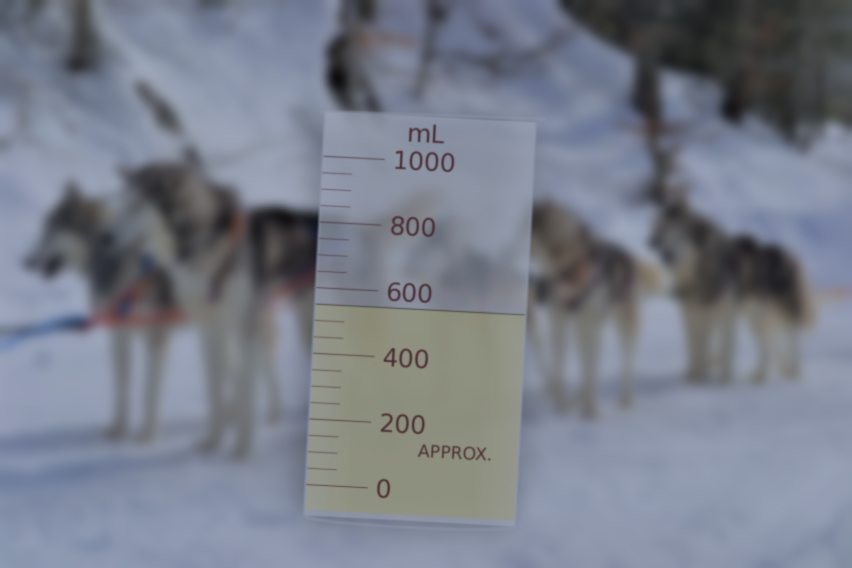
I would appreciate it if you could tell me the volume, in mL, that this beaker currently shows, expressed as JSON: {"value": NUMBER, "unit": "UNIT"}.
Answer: {"value": 550, "unit": "mL"}
